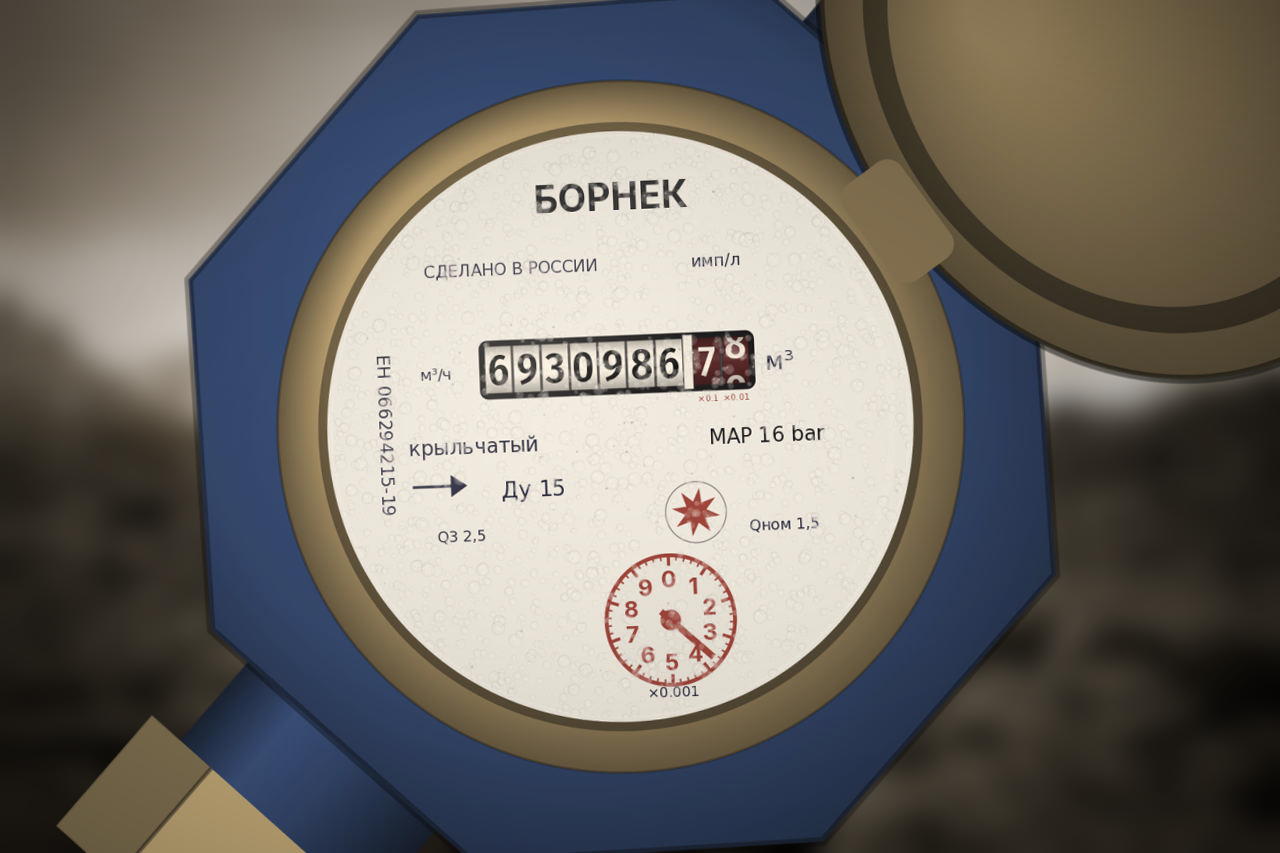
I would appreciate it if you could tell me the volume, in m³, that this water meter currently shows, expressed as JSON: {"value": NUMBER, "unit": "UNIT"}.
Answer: {"value": 6930986.783, "unit": "m³"}
